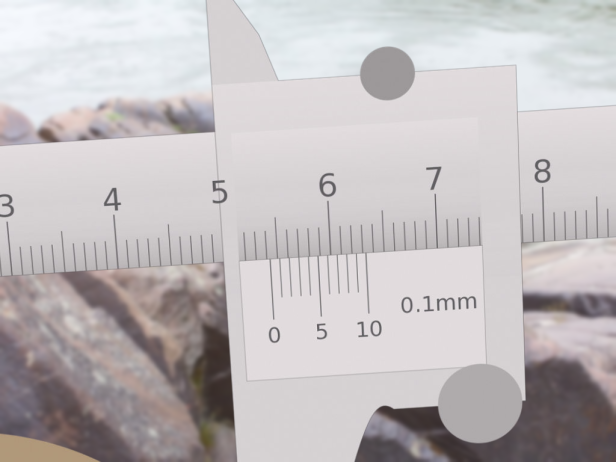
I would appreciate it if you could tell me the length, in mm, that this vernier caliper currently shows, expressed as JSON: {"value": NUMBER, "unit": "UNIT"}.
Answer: {"value": 54.3, "unit": "mm"}
